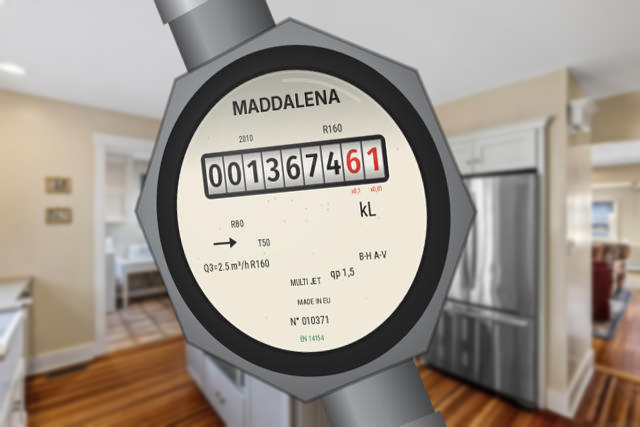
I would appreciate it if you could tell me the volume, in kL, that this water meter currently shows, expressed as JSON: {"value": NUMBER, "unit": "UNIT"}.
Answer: {"value": 13674.61, "unit": "kL"}
